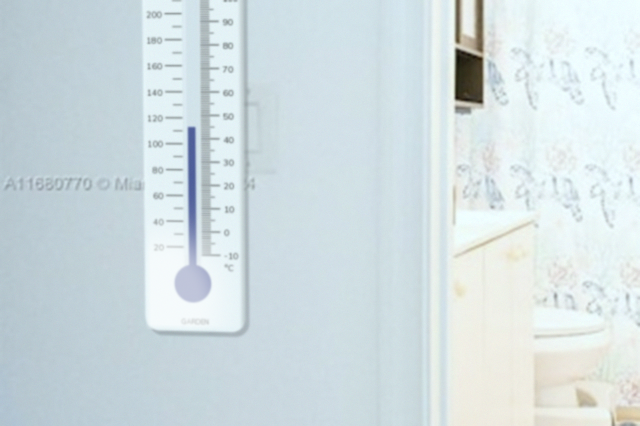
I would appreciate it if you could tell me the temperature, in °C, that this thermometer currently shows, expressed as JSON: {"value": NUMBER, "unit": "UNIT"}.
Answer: {"value": 45, "unit": "°C"}
